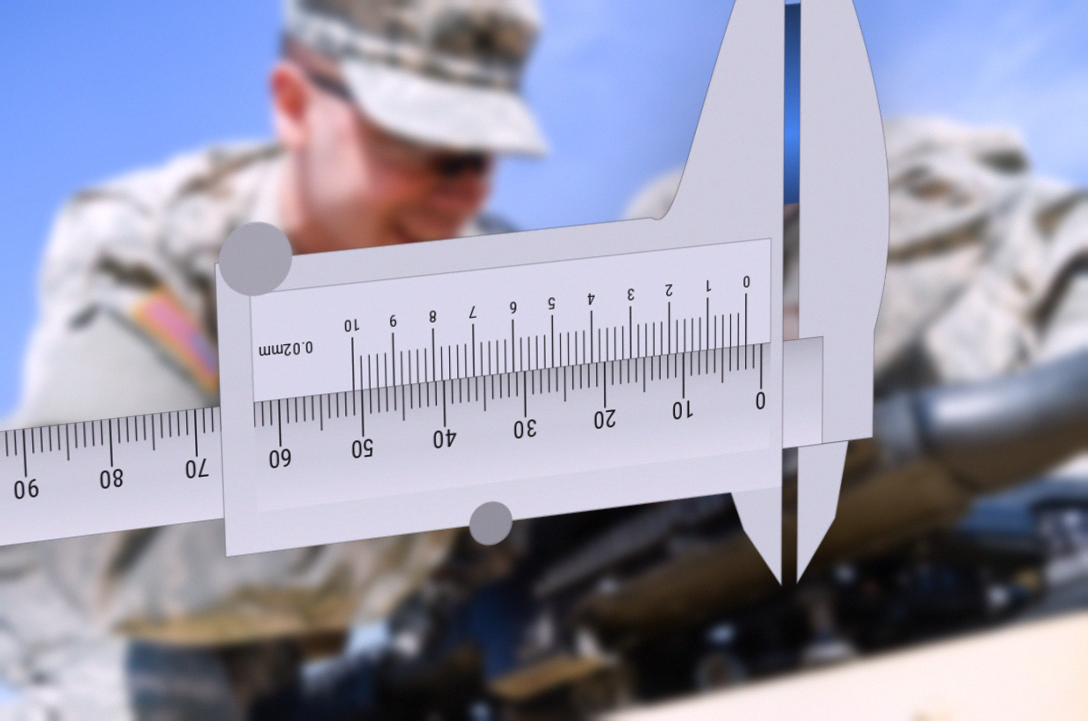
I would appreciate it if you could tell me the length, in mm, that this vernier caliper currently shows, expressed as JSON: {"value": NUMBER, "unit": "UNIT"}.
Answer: {"value": 2.0, "unit": "mm"}
